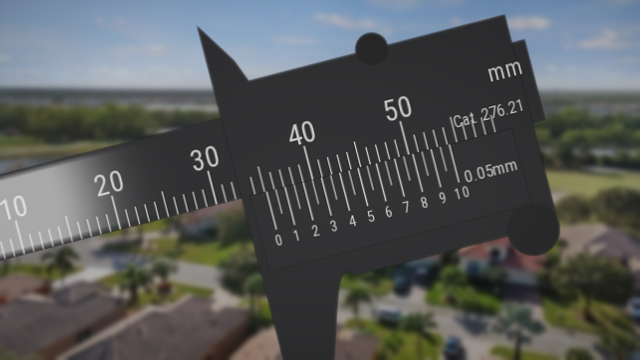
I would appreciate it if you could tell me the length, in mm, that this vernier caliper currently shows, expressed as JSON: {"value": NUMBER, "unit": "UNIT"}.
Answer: {"value": 35.2, "unit": "mm"}
